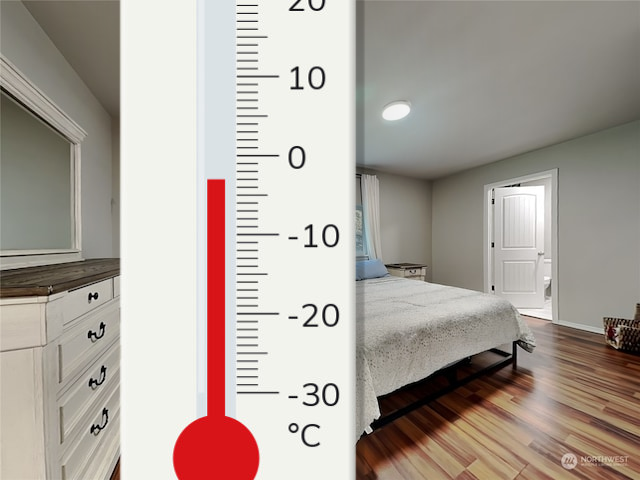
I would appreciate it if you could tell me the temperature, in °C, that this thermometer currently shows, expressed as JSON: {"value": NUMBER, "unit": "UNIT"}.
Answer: {"value": -3, "unit": "°C"}
